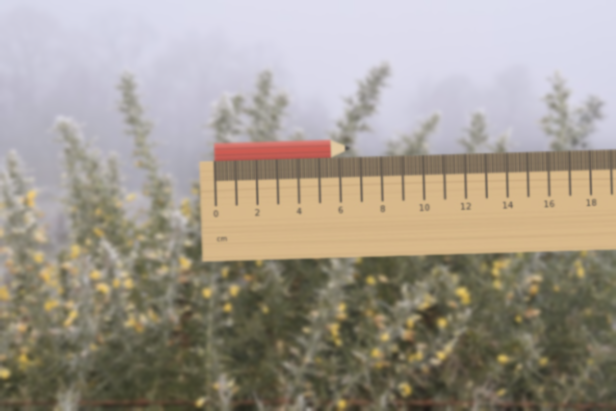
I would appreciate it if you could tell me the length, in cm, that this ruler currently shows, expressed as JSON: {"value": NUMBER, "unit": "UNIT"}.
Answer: {"value": 6.5, "unit": "cm"}
